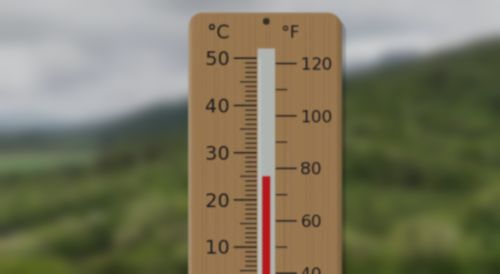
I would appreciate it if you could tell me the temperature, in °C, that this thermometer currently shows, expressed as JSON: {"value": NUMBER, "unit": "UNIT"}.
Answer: {"value": 25, "unit": "°C"}
